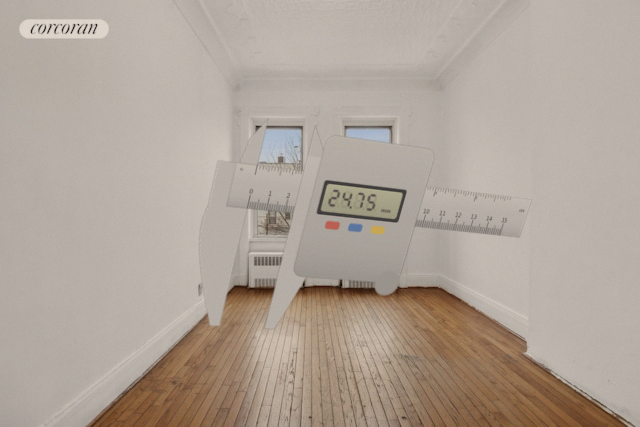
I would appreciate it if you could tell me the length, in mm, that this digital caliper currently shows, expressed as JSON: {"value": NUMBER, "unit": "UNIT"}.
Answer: {"value": 24.75, "unit": "mm"}
